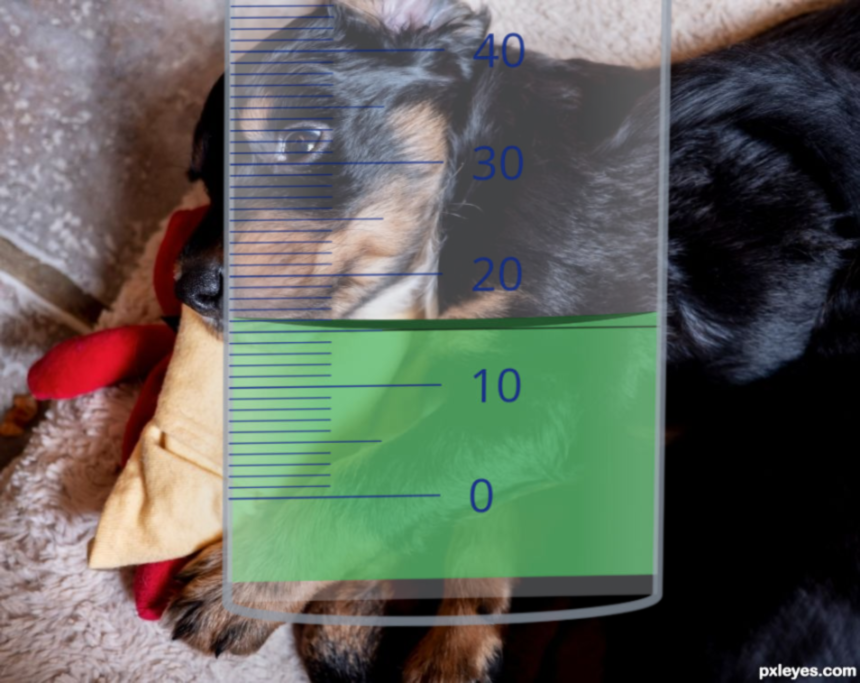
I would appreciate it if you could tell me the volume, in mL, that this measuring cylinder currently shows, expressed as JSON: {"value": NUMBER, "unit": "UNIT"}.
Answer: {"value": 15, "unit": "mL"}
